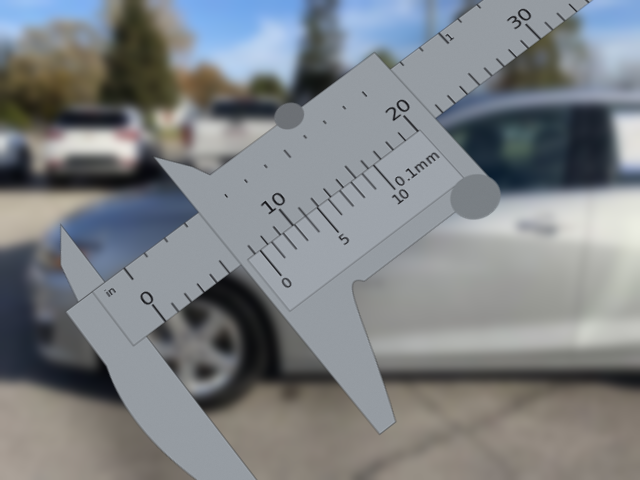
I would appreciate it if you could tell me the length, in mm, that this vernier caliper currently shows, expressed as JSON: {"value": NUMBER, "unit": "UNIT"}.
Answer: {"value": 7.4, "unit": "mm"}
